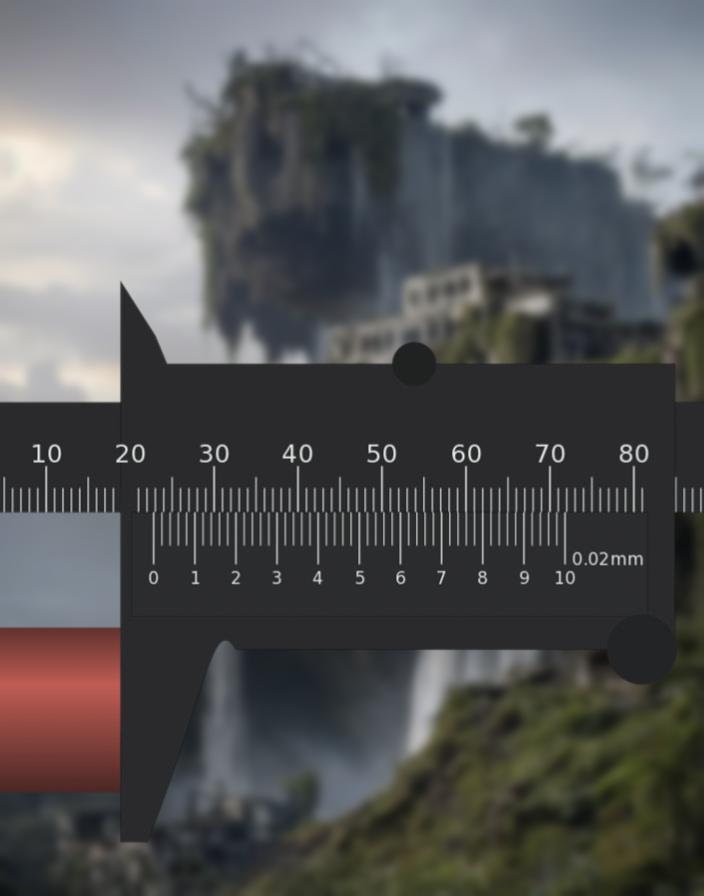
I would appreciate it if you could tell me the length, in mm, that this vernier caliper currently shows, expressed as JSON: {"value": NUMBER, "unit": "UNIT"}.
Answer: {"value": 22.8, "unit": "mm"}
